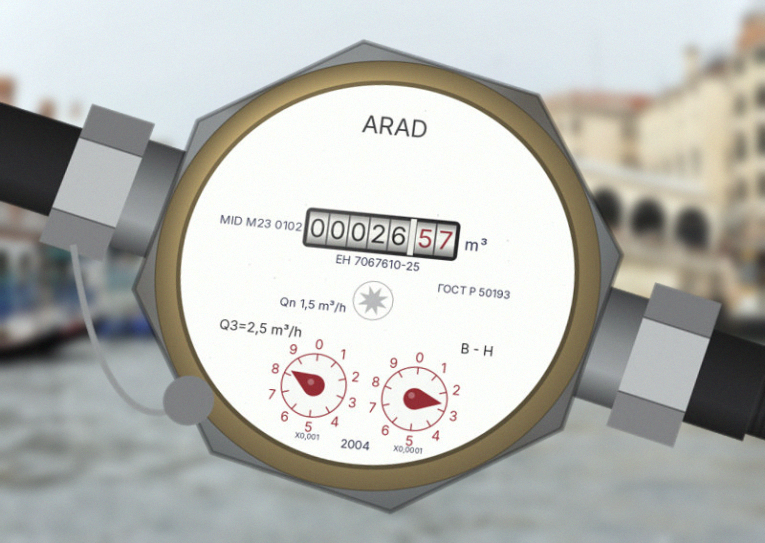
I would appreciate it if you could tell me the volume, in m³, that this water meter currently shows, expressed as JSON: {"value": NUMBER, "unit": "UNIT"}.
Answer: {"value": 26.5782, "unit": "m³"}
